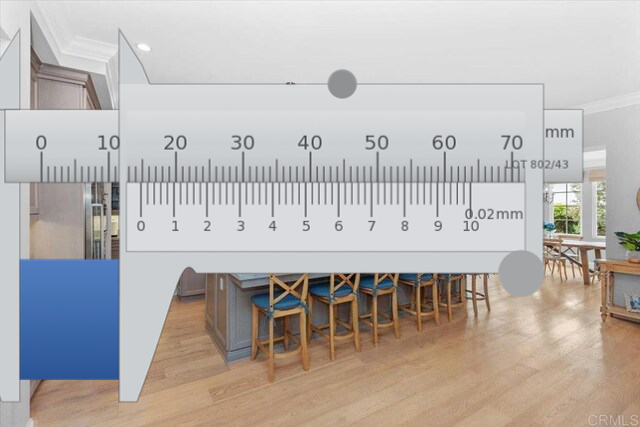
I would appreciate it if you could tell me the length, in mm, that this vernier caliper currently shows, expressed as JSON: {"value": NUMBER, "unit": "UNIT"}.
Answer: {"value": 14.8, "unit": "mm"}
